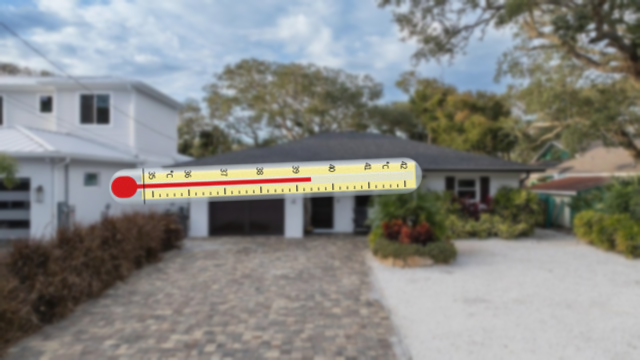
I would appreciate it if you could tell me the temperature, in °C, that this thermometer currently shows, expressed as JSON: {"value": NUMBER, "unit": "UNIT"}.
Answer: {"value": 39.4, "unit": "°C"}
